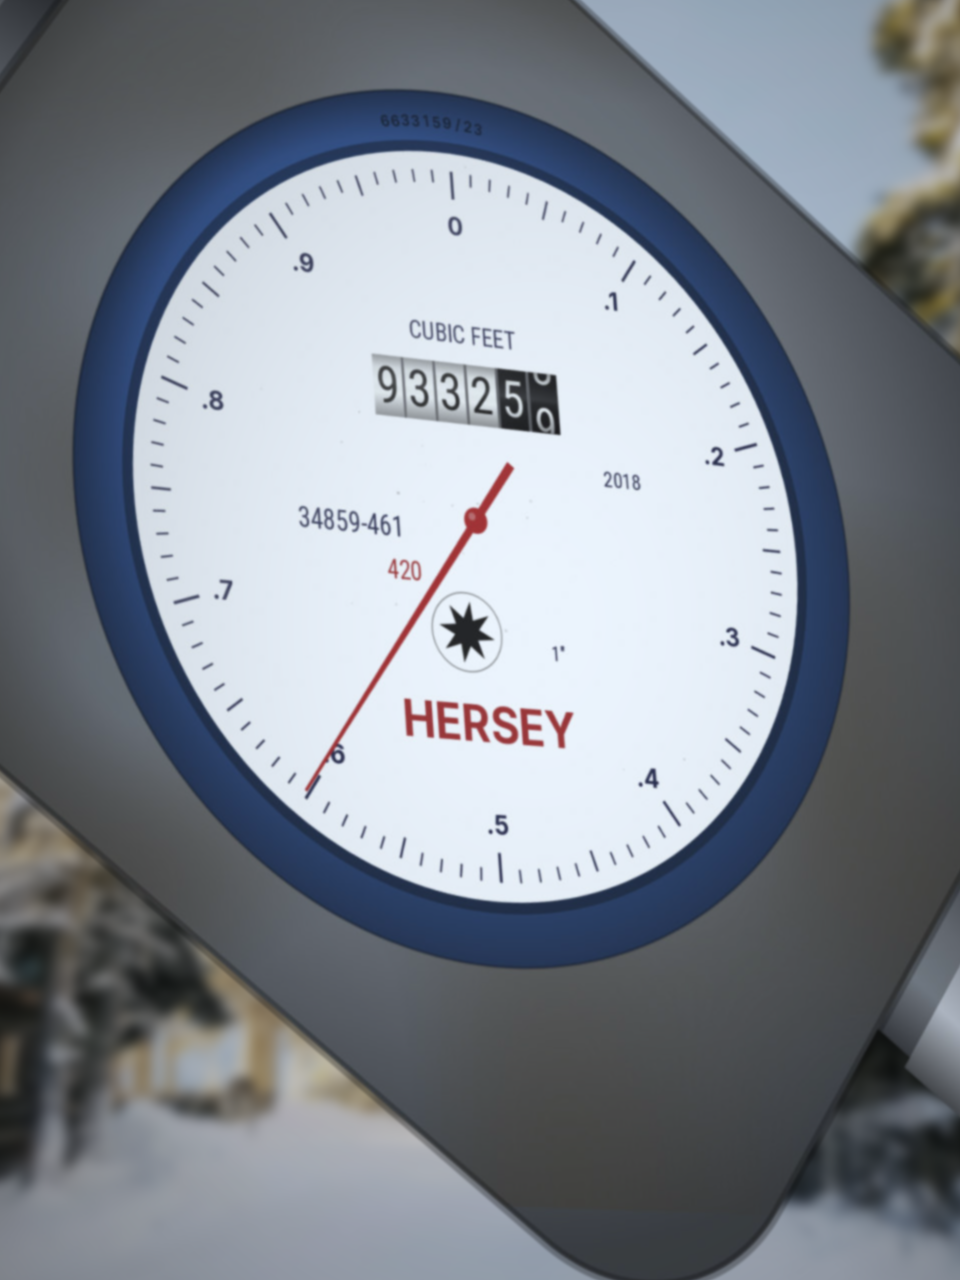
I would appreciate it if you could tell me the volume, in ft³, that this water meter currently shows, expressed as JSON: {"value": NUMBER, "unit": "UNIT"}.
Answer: {"value": 933258.60, "unit": "ft³"}
